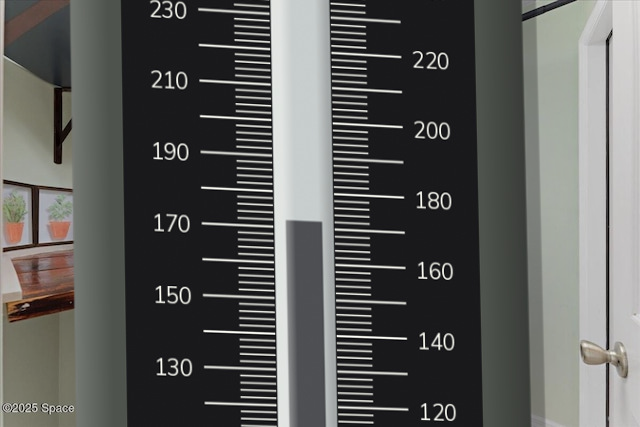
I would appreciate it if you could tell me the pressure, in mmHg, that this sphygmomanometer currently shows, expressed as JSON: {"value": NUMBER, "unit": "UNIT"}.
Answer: {"value": 172, "unit": "mmHg"}
